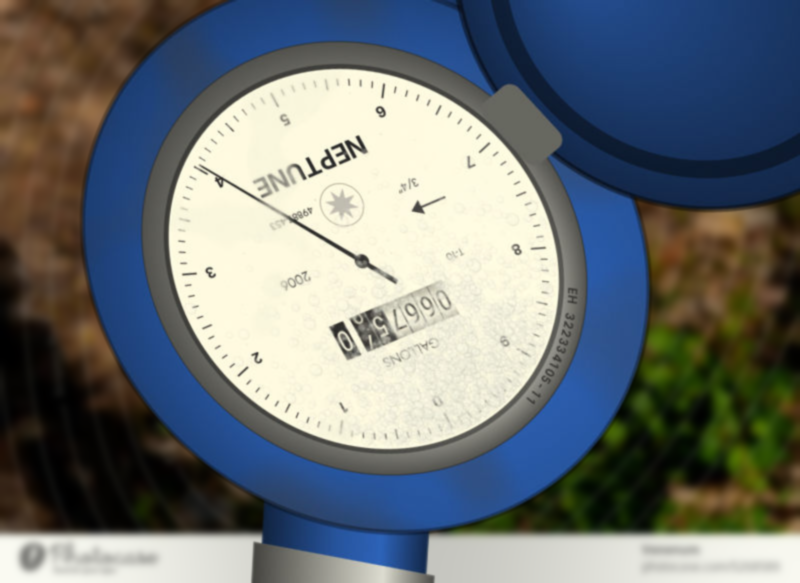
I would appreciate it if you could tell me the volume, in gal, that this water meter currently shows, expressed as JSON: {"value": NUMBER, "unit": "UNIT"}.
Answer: {"value": 667574.0, "unit": "gal"}
